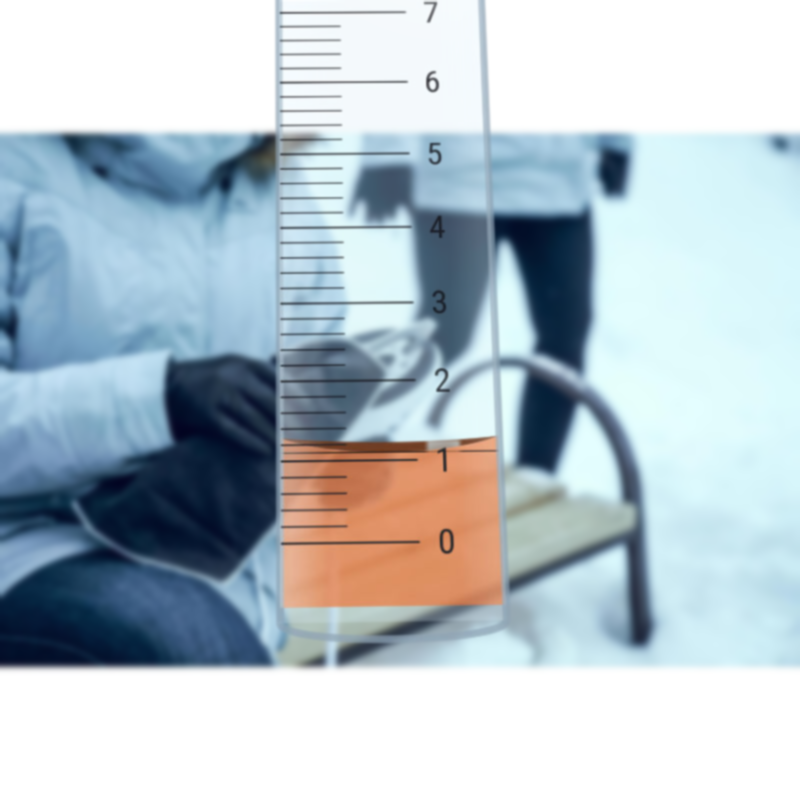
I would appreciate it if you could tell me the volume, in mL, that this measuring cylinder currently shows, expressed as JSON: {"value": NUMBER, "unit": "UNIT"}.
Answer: {"value": 1.1, "unit": "mL"}
